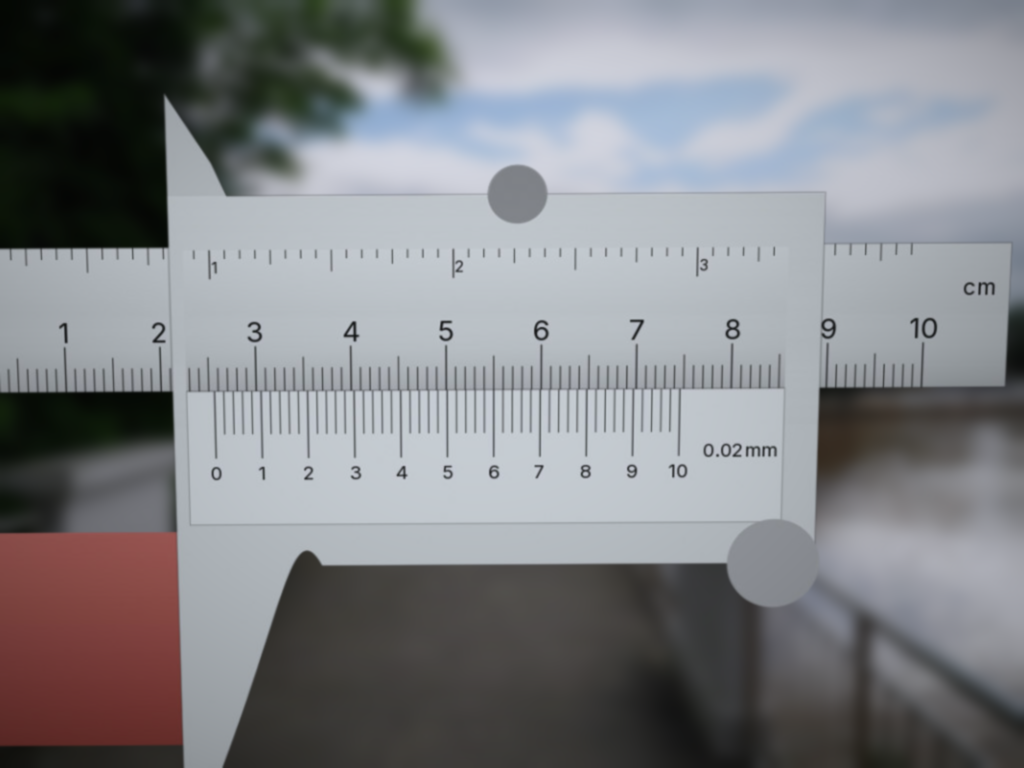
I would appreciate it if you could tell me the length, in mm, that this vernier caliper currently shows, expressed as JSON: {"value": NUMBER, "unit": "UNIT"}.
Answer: {"value": 25.6, "unit": "mm"}
